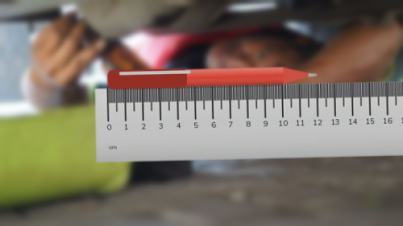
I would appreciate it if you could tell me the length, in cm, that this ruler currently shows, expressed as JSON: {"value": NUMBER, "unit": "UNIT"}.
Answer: {"value": 12, "unit": "cm"}
